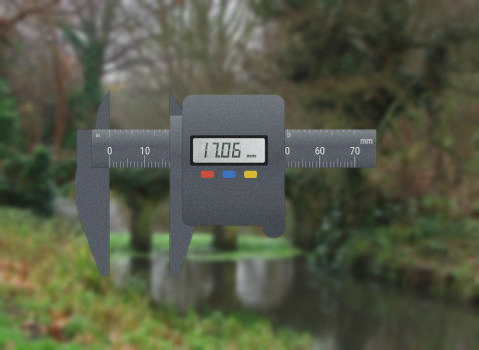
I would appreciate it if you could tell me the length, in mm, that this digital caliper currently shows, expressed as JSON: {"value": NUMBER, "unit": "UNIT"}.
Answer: {"value": 17.06, "unit": "mm"}
